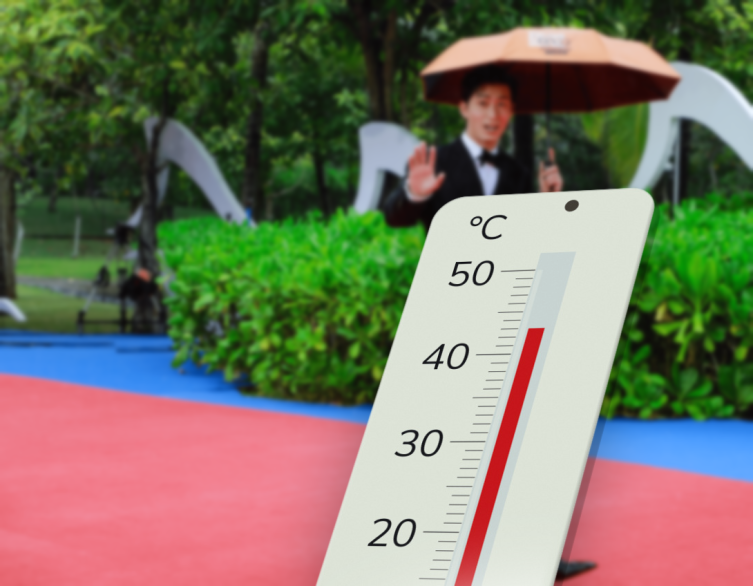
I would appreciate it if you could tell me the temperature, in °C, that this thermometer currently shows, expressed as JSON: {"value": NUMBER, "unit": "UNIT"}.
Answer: {"value": 43, "unit": "°C"}
